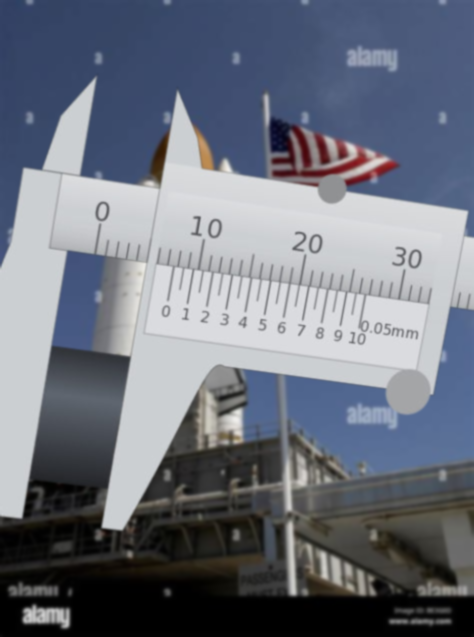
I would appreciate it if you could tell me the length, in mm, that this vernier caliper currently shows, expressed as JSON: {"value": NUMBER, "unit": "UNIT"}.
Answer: {"value": 7.6, "unit": "mm"}
